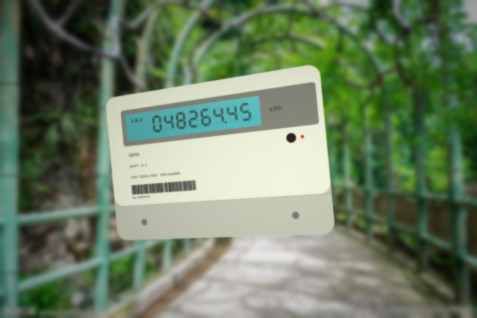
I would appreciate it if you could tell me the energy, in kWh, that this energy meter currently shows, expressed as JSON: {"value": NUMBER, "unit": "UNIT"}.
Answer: {"value": 48264.45, "unit": "kWh"}
